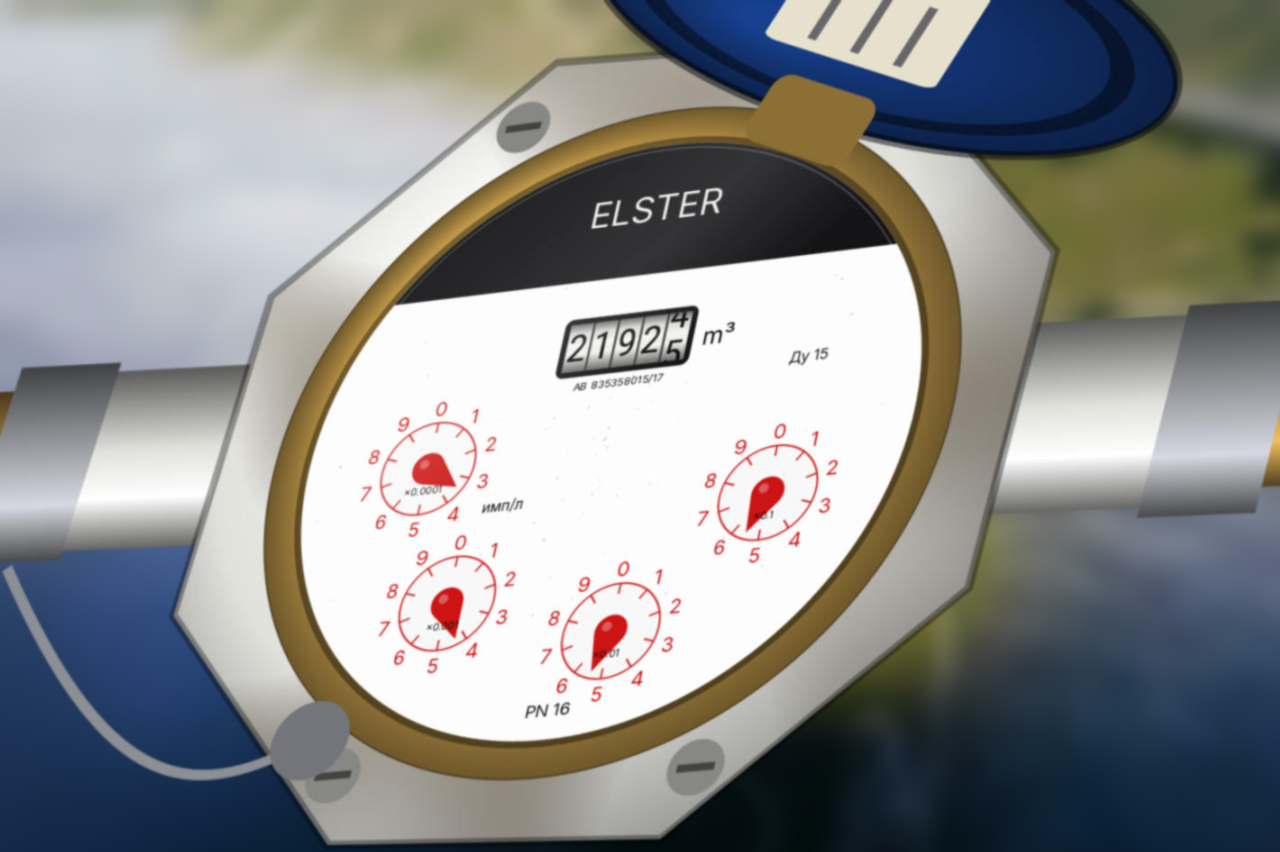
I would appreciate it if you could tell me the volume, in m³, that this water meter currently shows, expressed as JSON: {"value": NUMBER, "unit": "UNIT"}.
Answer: {"value": 21924.5543, "unit": "m³"}
